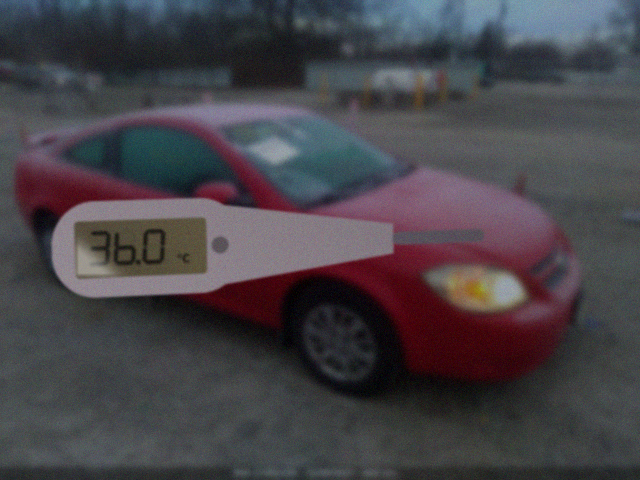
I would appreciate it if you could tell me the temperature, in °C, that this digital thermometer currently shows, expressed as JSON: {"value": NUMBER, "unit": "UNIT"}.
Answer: {"value": 36.0, "unit": "°C"}
